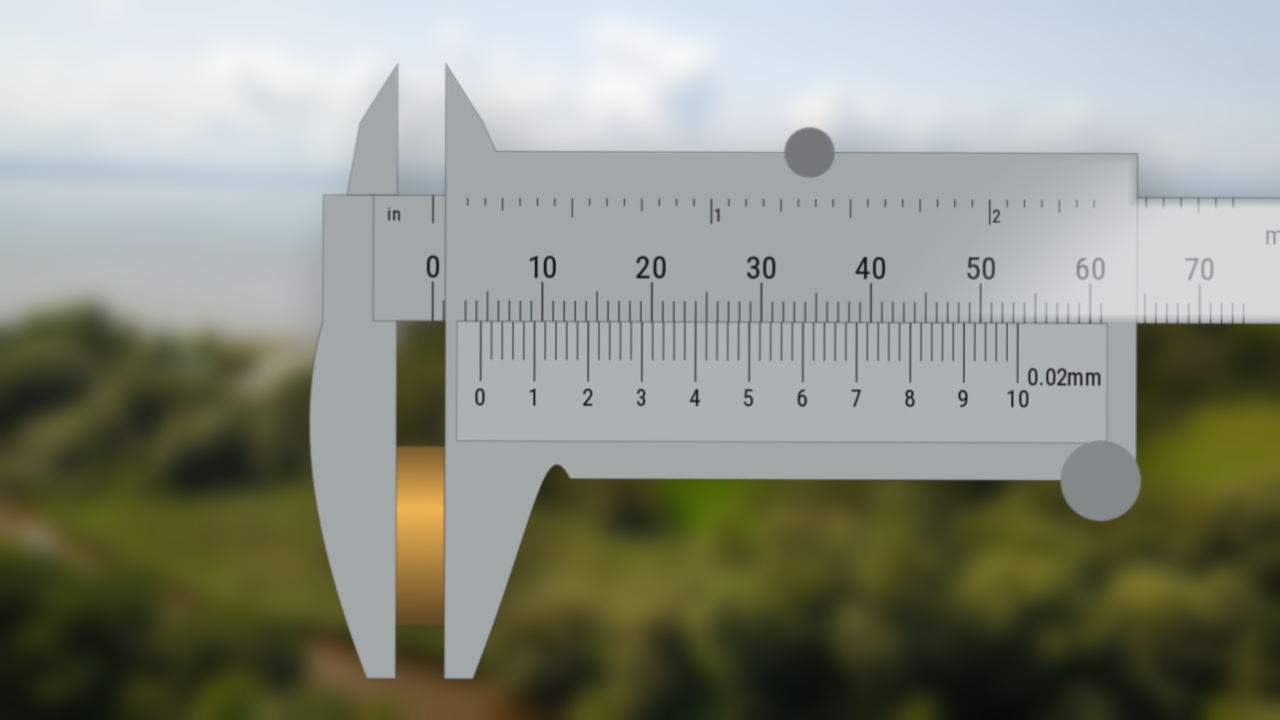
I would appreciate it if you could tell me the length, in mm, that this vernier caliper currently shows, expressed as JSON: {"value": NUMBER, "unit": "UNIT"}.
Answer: {"value": 4.4, "unit": "mm"}
